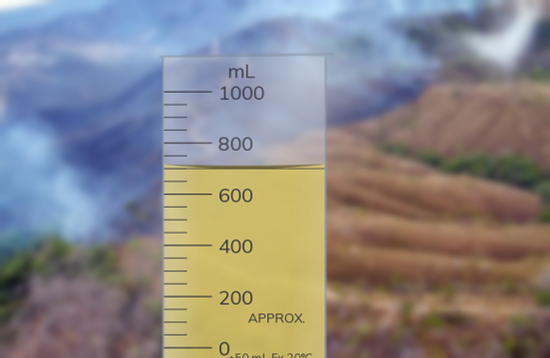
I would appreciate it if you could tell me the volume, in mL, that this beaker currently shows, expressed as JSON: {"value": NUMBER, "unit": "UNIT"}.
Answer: {"value": 700, "unit": "mL"}
